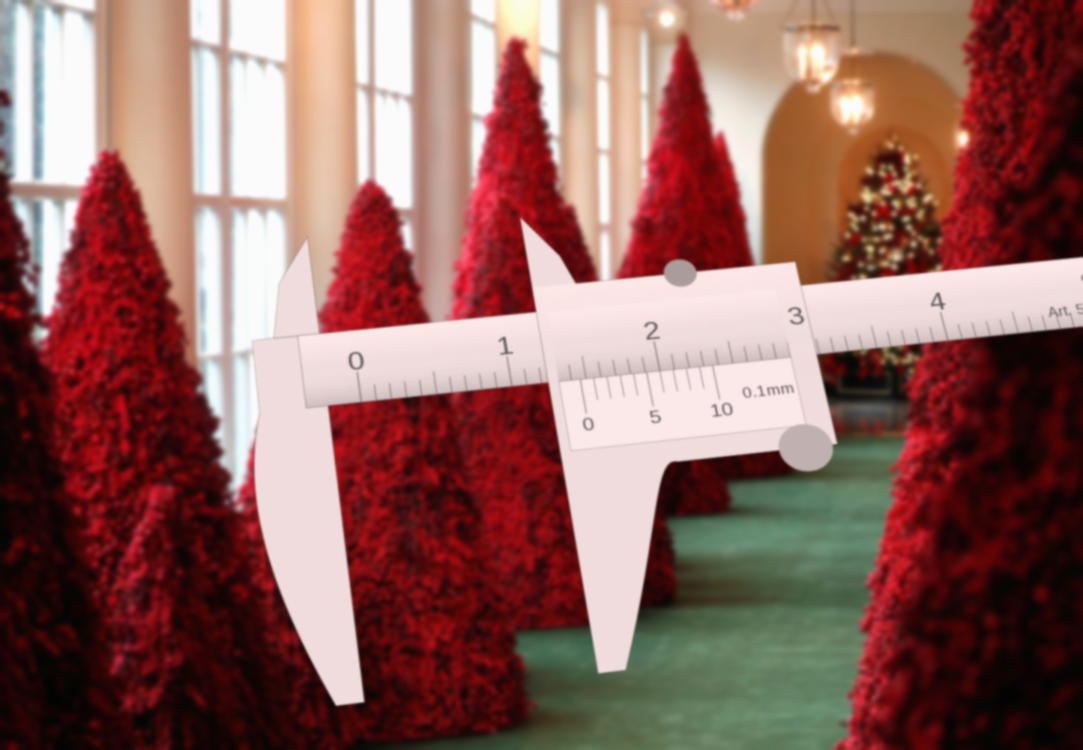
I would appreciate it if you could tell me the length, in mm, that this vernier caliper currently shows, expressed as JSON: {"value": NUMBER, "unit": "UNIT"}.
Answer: {"value": 14.6, "unit": "mm"}
